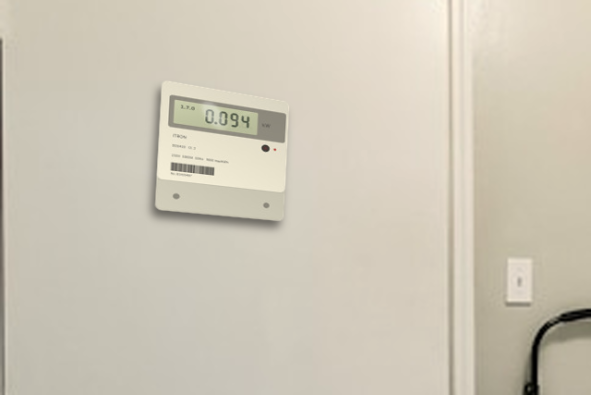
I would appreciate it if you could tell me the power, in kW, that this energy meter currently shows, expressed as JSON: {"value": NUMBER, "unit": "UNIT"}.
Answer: {"value": 0.094, "unit": "kW"}
